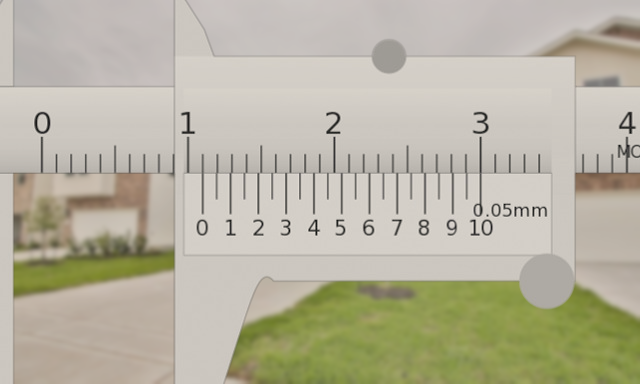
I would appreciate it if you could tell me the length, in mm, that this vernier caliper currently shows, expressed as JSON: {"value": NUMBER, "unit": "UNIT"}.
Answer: {"value": 11.0, "unit": "mm"}
